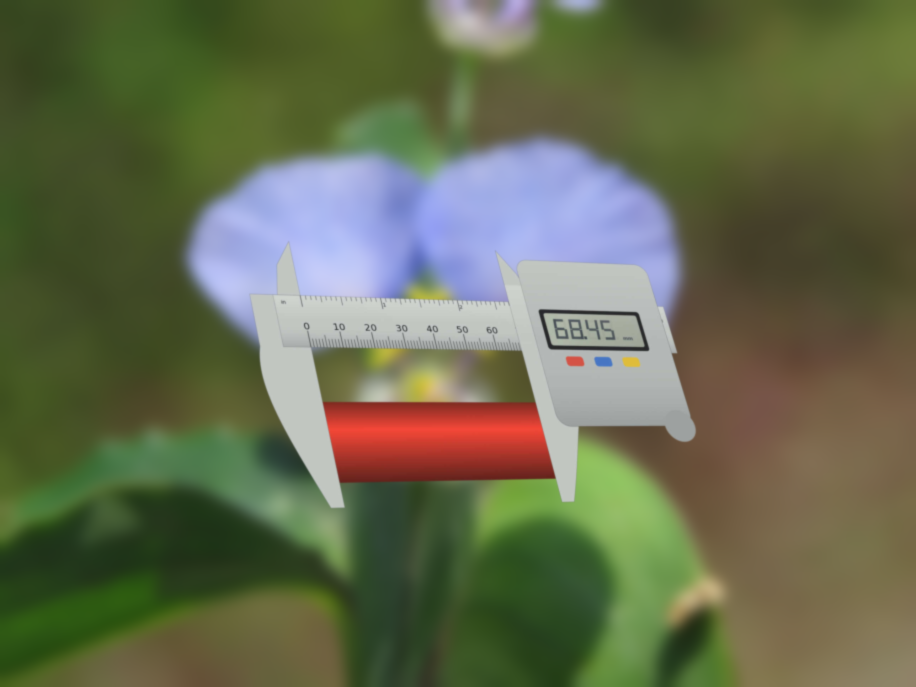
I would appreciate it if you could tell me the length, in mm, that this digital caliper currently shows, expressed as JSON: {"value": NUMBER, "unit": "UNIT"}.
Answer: {"value": 68.45, "unit": "mm"}
